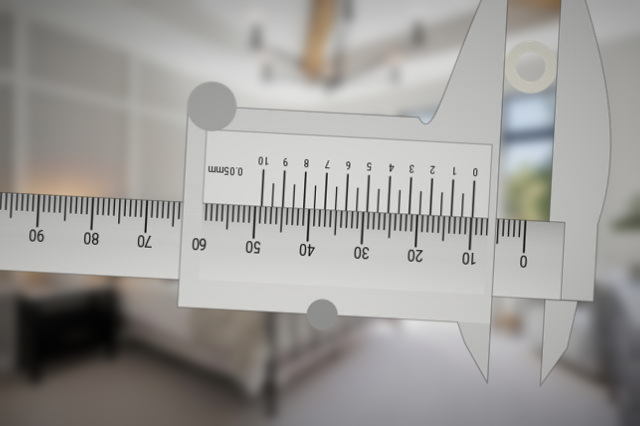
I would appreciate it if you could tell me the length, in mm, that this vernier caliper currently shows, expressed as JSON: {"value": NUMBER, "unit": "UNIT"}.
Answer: {"value": 9.8, "unit": "mm"}
